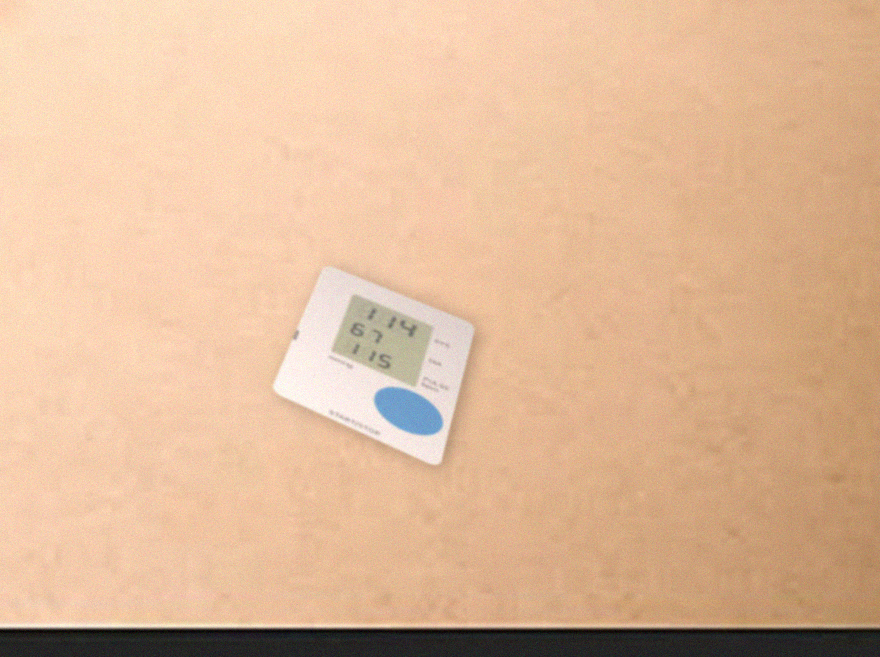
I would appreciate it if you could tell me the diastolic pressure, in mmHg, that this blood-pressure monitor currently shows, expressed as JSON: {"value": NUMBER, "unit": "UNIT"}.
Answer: {"value": 67, "unit": "mmHg"}
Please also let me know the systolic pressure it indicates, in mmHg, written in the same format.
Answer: {"value": 114, "unit": "mmHg"}
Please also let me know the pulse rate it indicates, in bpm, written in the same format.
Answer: {"value": 115, "unit": "bpm"}
